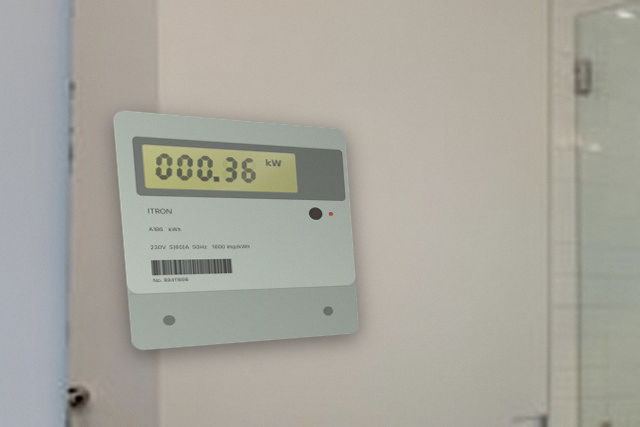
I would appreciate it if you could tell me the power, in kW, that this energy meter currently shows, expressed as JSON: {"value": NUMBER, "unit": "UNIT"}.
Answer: {"value": 0.36, "unit": "kW"}
